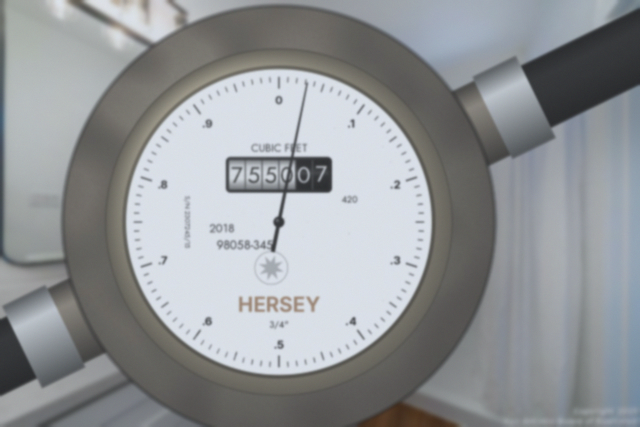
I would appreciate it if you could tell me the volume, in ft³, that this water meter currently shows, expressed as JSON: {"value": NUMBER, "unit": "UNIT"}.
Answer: {"value": 755007.03, "unit": "ft³"}
